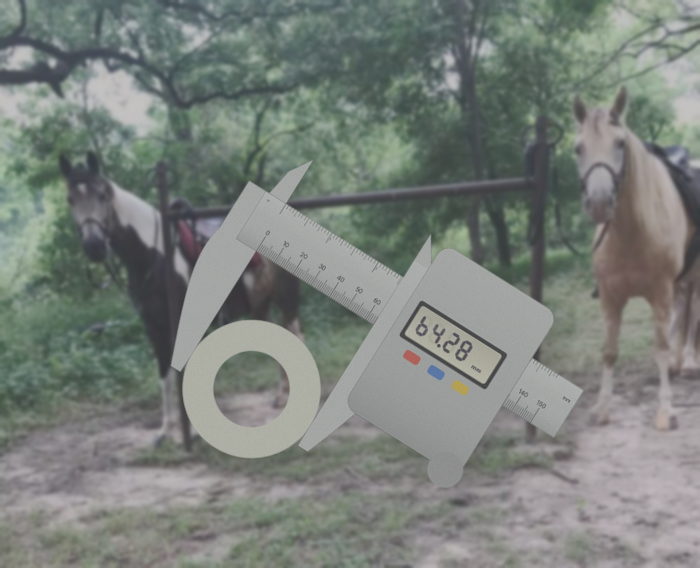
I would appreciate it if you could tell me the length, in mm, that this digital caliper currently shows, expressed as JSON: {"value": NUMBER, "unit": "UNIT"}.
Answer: {"value": 64.28, "unit": "mm"}
